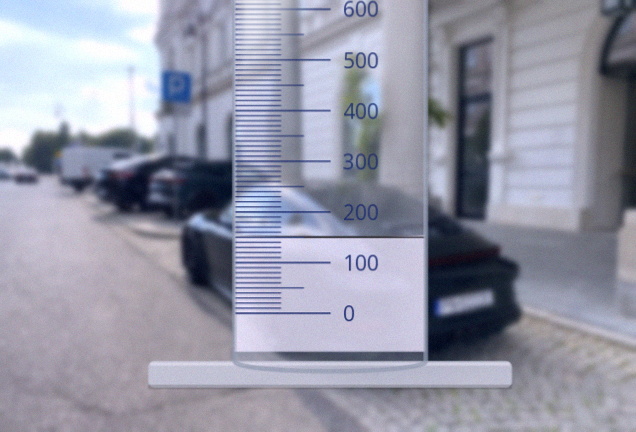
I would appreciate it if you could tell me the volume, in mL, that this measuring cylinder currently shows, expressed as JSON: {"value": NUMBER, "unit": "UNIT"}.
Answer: {"value": 150, "unit": "mL"}
